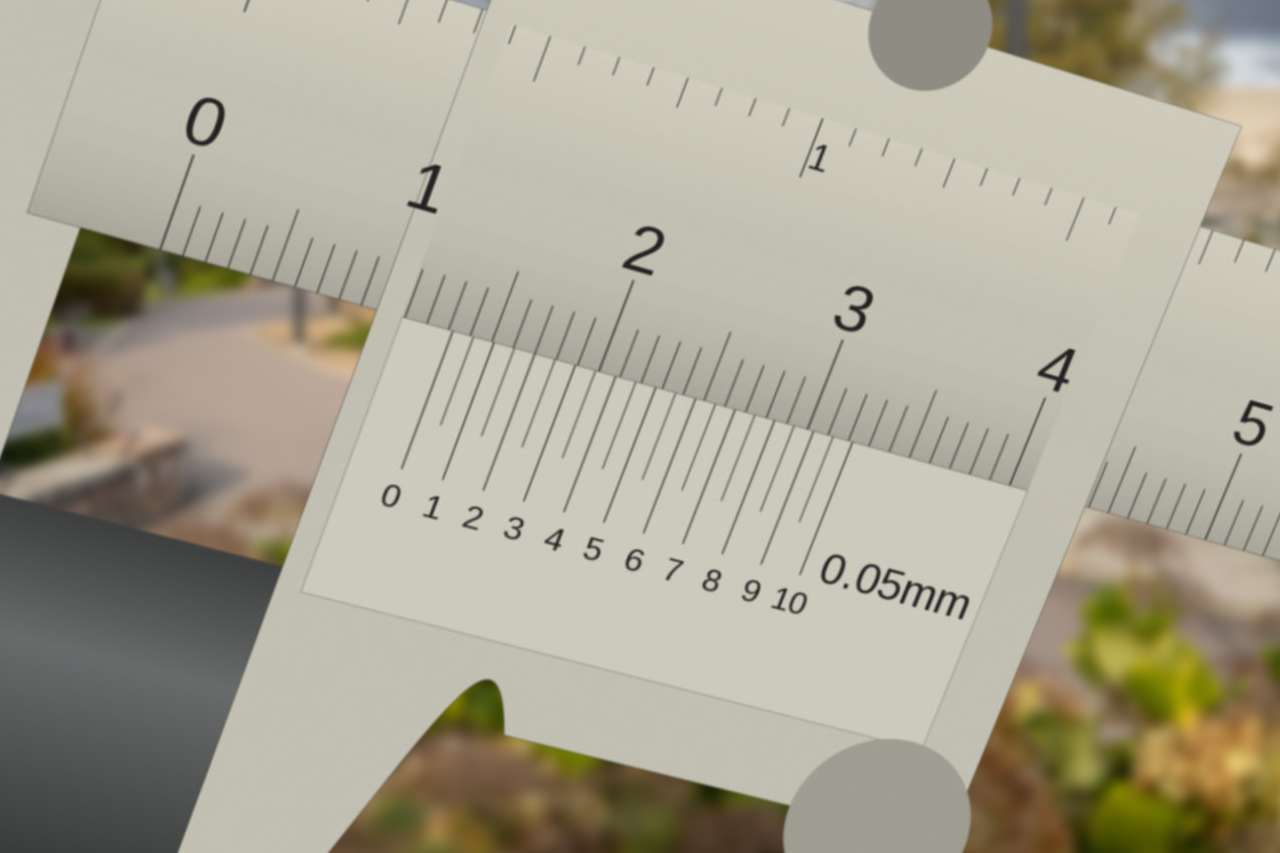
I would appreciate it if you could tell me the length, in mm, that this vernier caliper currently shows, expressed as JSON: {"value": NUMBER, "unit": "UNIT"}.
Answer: {"value": 13.2, "unit": "mm"}
